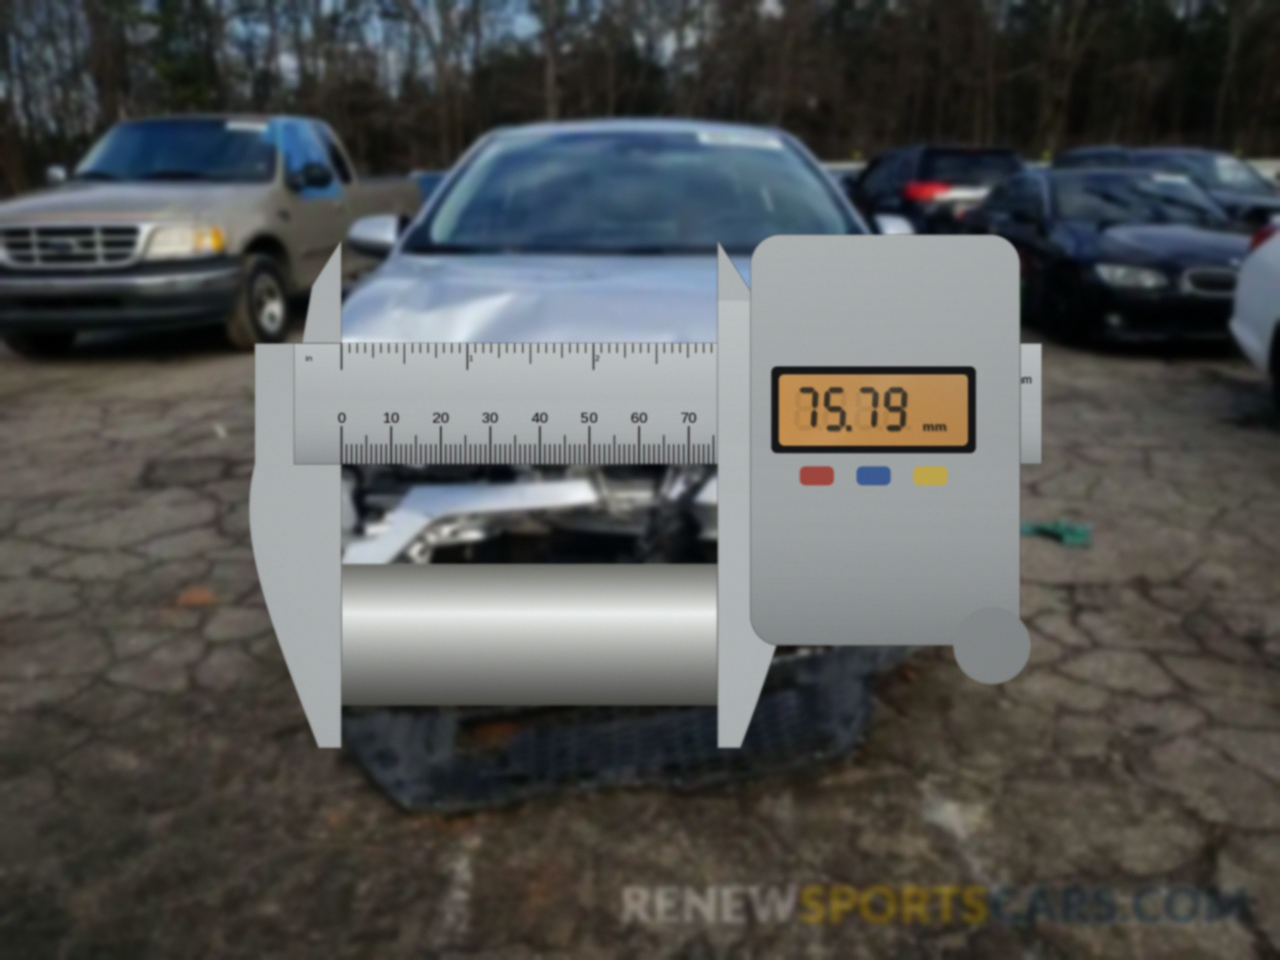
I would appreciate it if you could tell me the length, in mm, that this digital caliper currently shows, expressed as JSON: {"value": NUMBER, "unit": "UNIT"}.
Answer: {"value": 75.79, "unit": "mm"}
